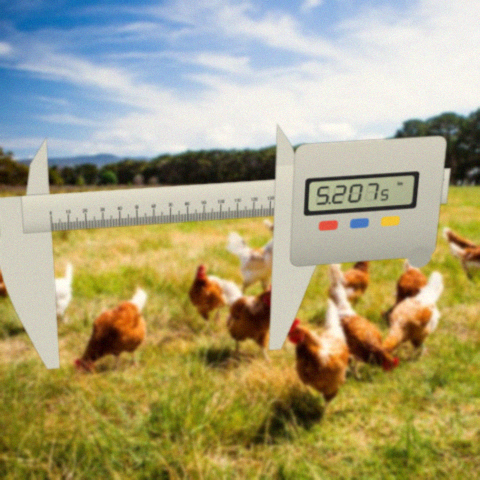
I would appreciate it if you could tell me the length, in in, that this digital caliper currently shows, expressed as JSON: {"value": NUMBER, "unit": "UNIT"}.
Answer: {"value": 5.2075, "unit": "in"}
